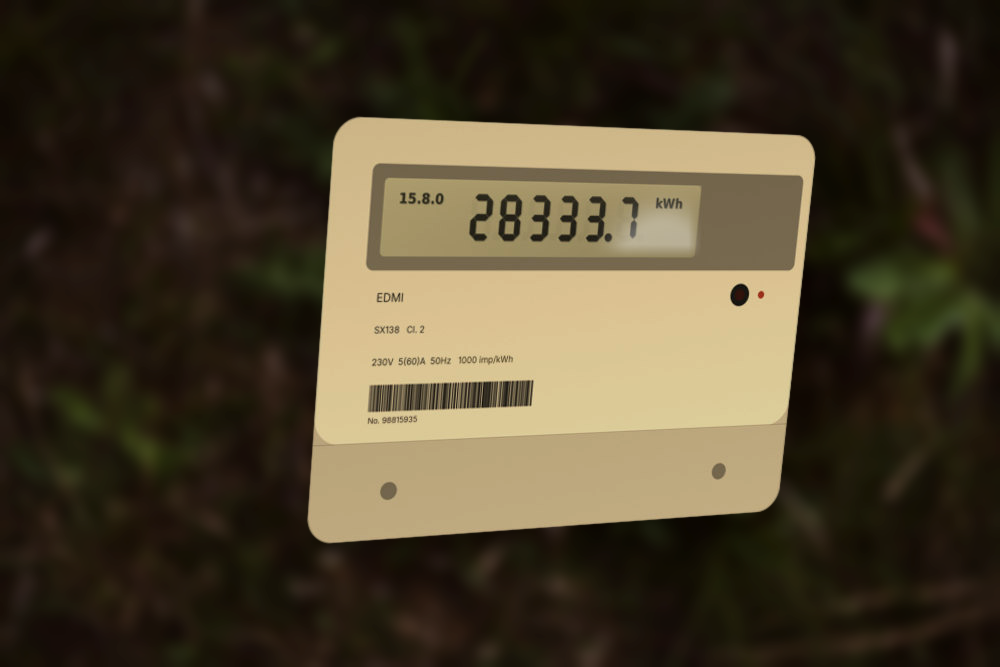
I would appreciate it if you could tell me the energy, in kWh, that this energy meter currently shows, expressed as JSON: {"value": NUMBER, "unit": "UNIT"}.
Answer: {"value": 28333.7, "unit": "kWh"}
